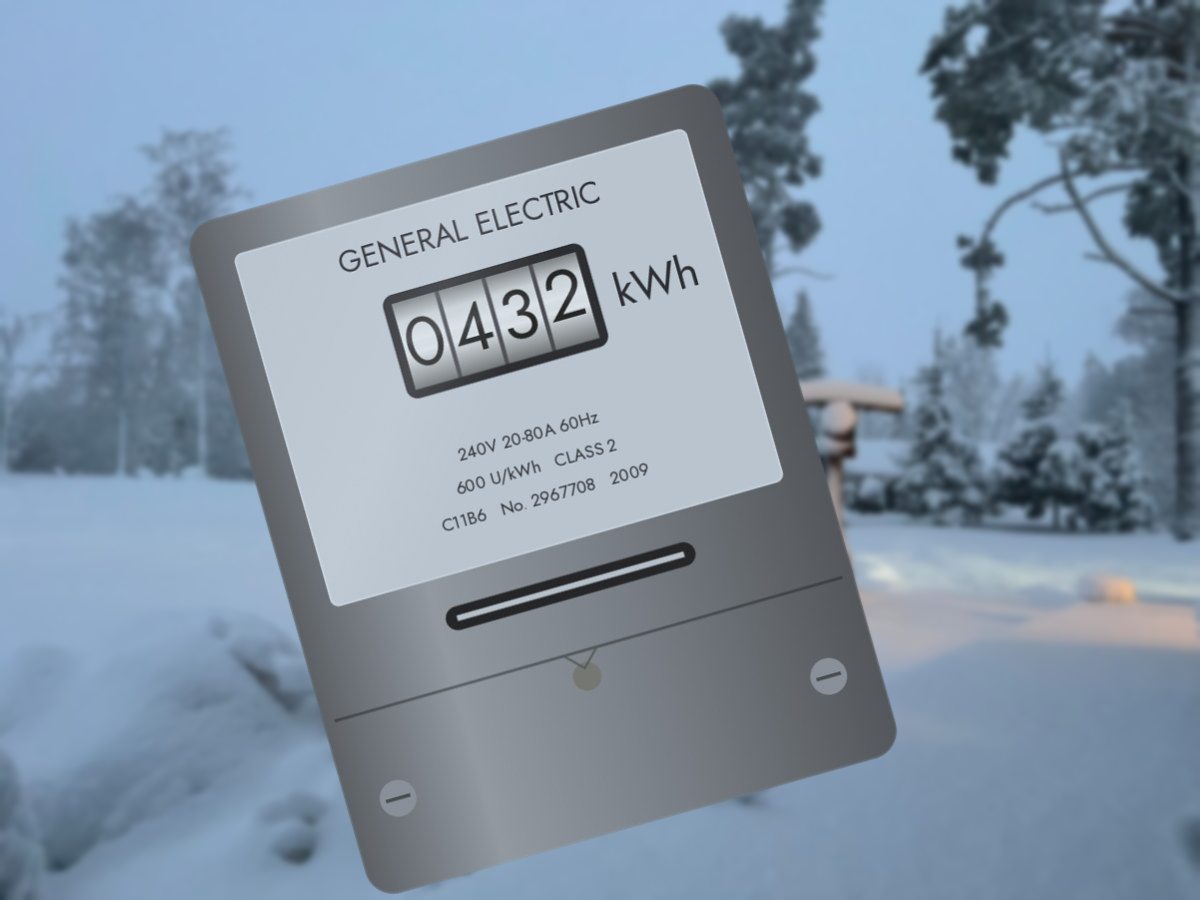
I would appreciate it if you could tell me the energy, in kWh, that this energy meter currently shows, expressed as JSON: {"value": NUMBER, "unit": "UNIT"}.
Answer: {"value": 432, "unit": "kWh"}
